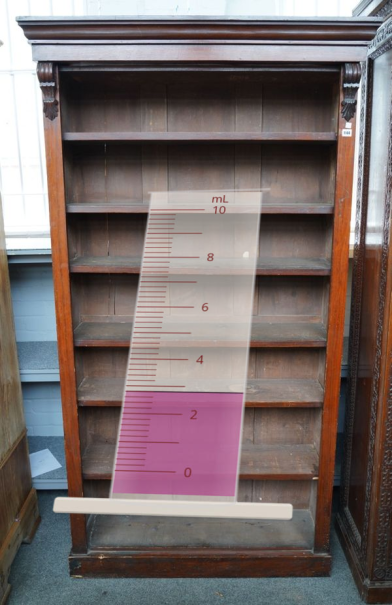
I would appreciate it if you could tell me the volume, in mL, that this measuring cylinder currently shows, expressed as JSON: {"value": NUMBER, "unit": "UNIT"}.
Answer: {"value": 2.8, "unit": "mL"}
